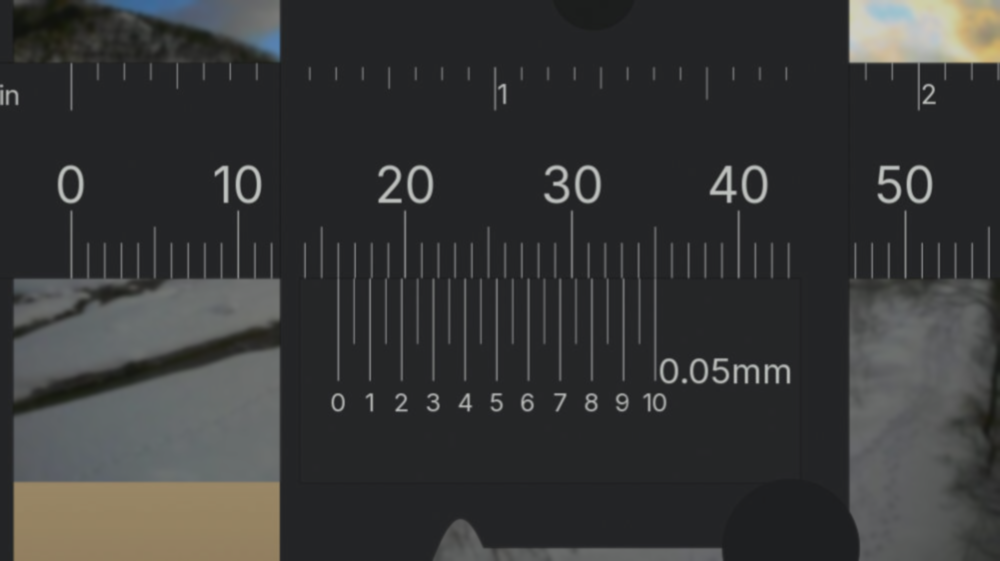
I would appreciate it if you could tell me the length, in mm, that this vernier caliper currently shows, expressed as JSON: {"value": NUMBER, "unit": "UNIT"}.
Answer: {"value": 16.0, "unit": "mm"}
